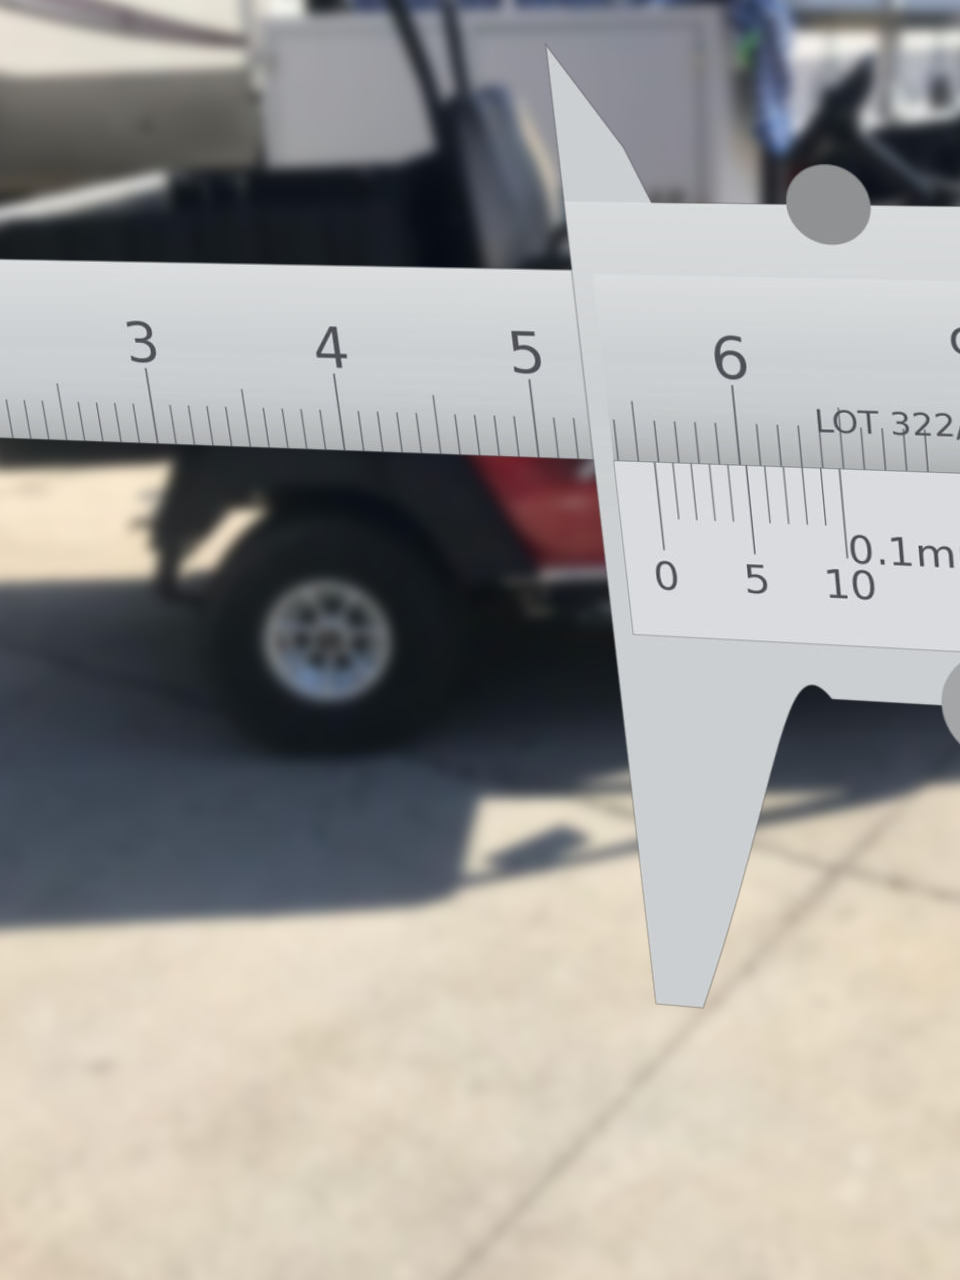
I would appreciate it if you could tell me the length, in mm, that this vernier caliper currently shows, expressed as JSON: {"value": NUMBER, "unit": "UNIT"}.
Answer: {"value": 55.8, "unit": "mm"}
